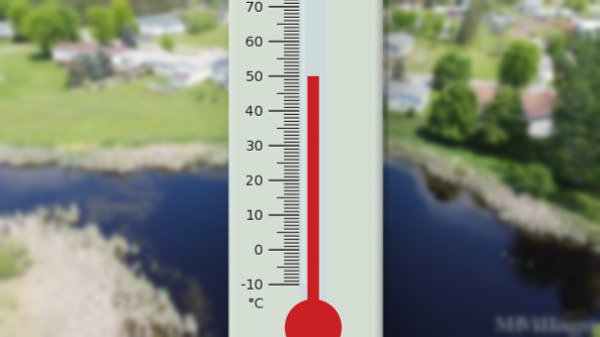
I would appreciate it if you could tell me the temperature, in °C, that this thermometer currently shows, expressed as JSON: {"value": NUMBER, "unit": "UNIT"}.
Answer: {"value": 50, "unit": "°C"}
